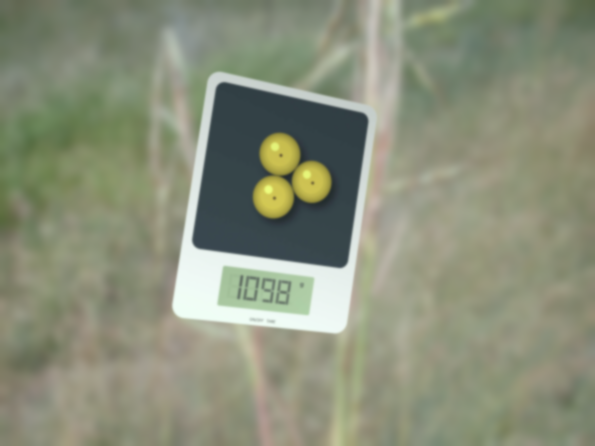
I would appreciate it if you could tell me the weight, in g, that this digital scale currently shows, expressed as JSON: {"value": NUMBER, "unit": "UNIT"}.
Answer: {"value": 1098, "unit": "g"}
